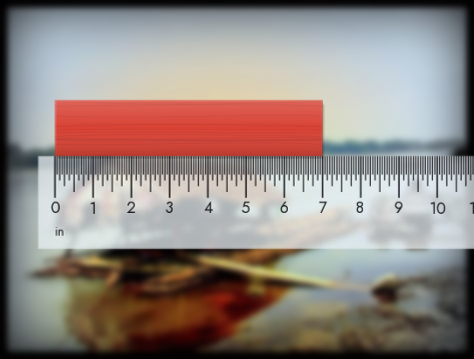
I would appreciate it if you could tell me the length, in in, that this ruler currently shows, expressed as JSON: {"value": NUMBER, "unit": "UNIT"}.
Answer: {"value": 7, "unit": "in"}
